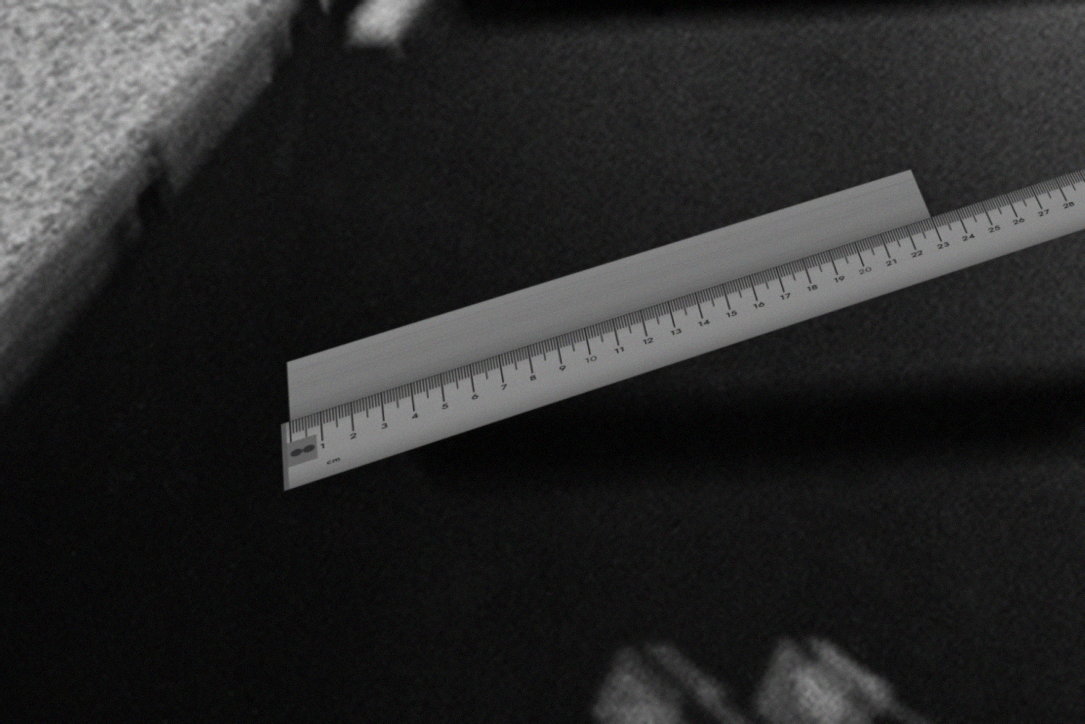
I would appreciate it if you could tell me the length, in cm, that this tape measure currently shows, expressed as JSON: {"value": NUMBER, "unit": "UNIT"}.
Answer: {"value": 23, "unit": "cm"}
